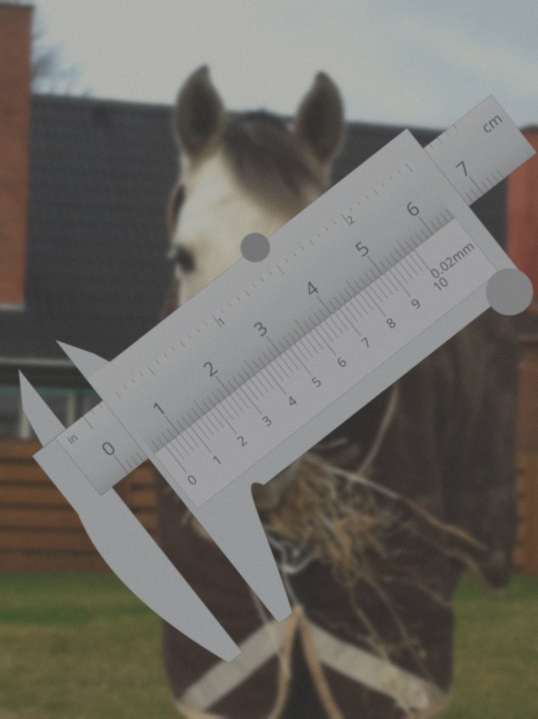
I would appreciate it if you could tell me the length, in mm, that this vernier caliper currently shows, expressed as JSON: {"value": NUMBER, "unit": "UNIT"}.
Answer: {"value": 7.2, "unit": "mm"}
